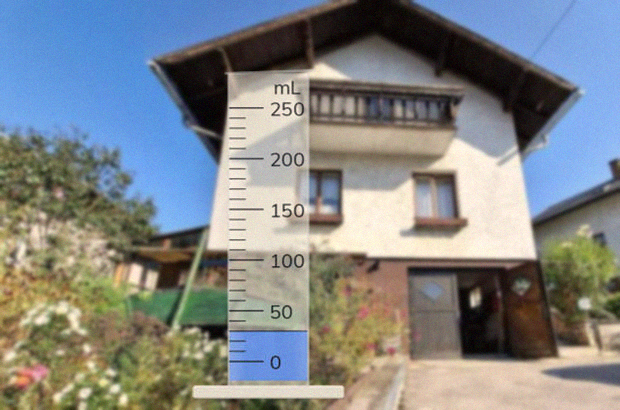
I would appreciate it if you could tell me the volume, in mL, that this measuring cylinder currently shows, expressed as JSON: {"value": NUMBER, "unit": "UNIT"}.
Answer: {"value": 30, "unit": "mL"}
